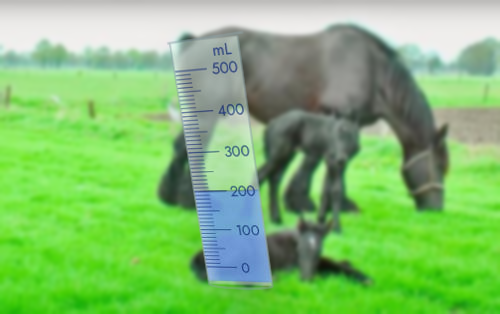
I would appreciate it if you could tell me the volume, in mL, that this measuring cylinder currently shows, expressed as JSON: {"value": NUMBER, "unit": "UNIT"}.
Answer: {"value": 200, "unit": "mL"}
